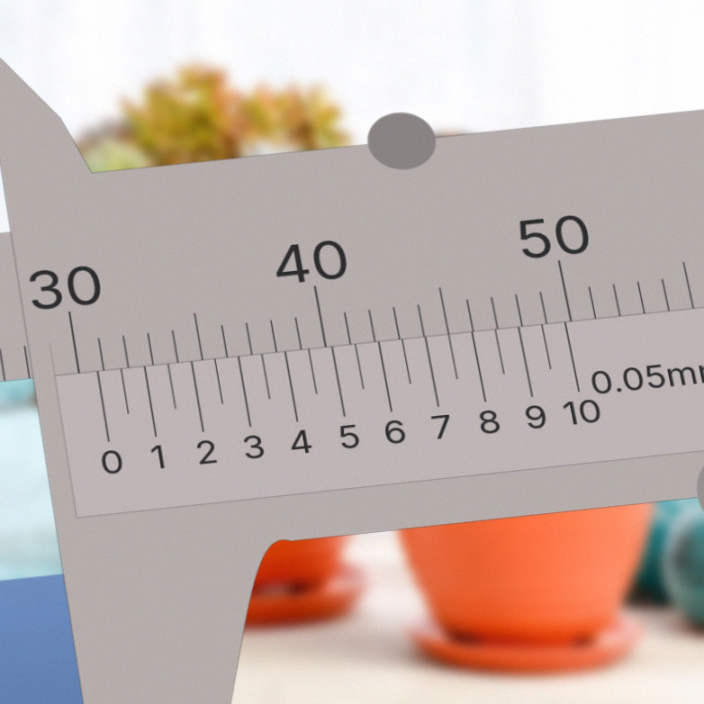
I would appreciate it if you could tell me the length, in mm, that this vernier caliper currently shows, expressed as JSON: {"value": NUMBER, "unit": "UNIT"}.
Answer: {"value": 30.75, "unit": "mm"}
